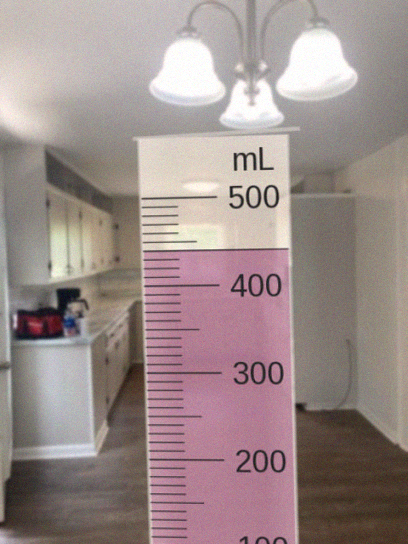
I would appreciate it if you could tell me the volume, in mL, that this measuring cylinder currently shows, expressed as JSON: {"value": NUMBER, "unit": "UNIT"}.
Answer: {"value": 440, "unit": "mL"}
